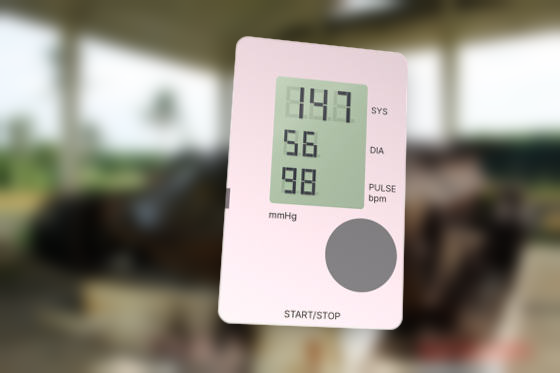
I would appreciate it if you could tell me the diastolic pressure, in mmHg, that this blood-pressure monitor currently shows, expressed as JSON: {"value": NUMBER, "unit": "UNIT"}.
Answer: {"value": 56, "unit": "mmHg"}
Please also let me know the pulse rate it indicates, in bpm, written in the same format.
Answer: {"value": 98, "unit": "bpm"}
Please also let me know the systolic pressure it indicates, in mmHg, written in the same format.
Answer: {"value": 147, "unit": "mmHg"}
